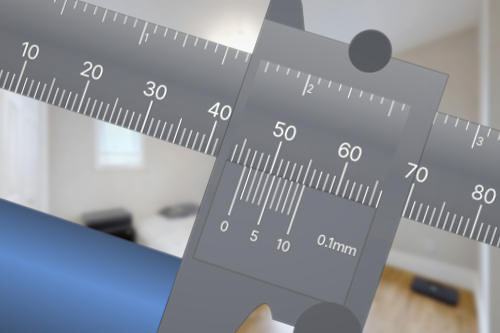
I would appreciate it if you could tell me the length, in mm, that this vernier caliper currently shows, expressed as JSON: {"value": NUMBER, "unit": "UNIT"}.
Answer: {"value": 46.2, "unit": "mm"}
